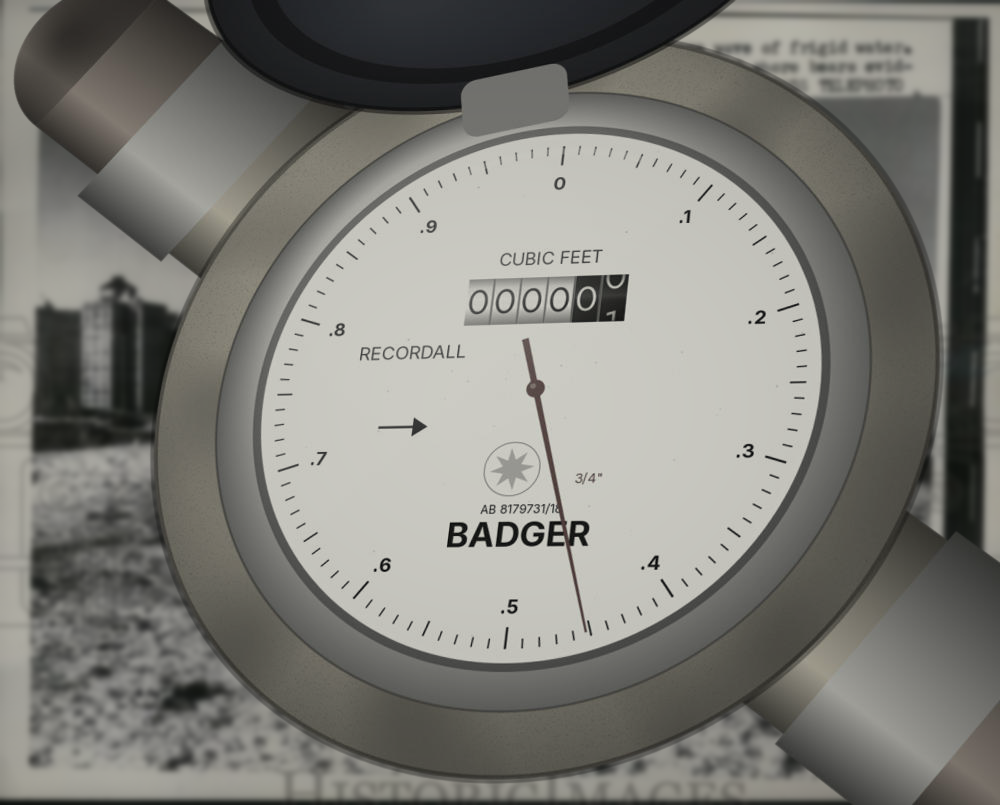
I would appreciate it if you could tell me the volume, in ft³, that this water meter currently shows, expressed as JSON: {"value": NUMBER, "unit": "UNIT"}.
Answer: {"value": 0.45, "unit": "ft³"}
